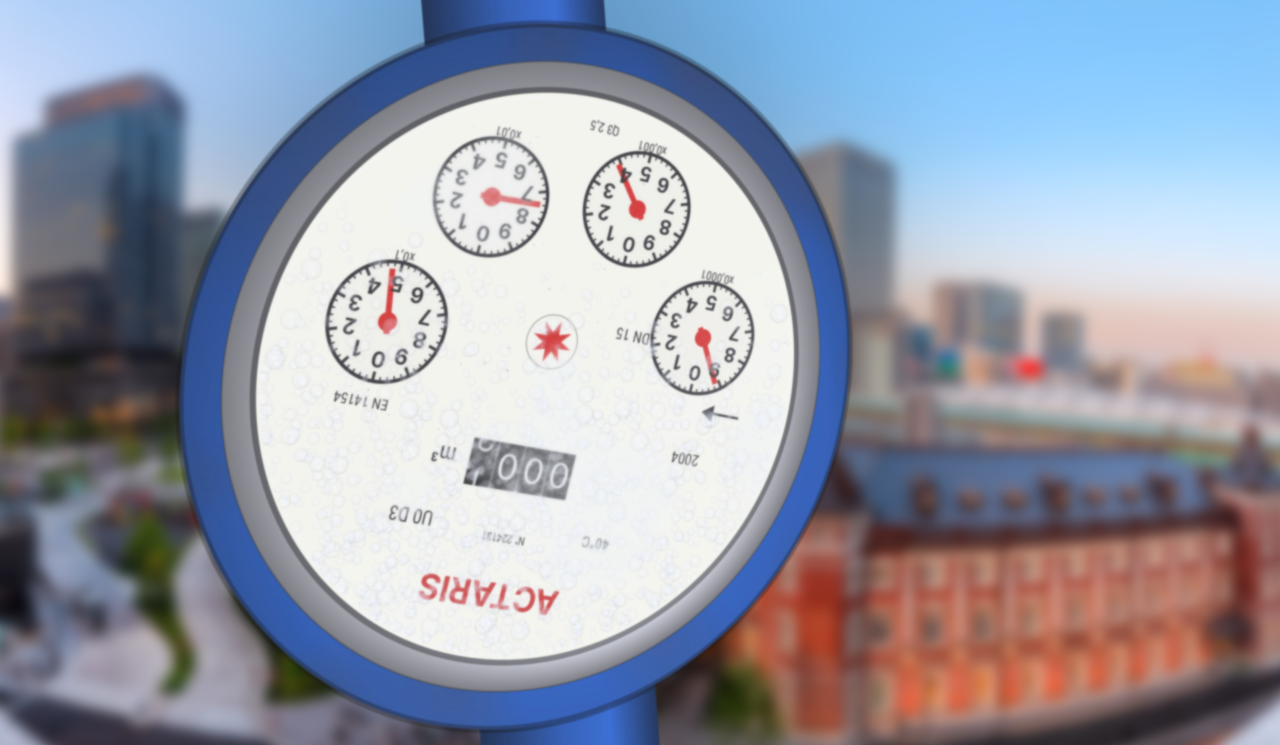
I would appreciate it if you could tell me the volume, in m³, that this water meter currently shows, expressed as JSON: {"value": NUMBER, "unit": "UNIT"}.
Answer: {"value": 1.4739, "unit": "m³"}
